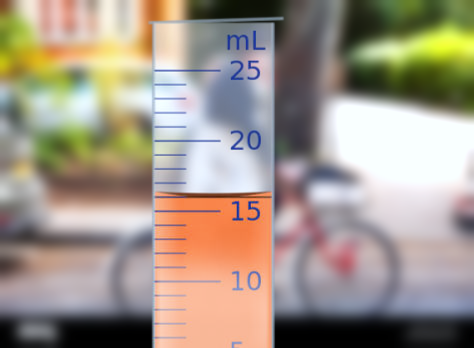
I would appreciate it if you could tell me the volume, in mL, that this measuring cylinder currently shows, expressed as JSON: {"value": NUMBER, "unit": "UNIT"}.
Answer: {"value": 16, "unit": "mL"}
